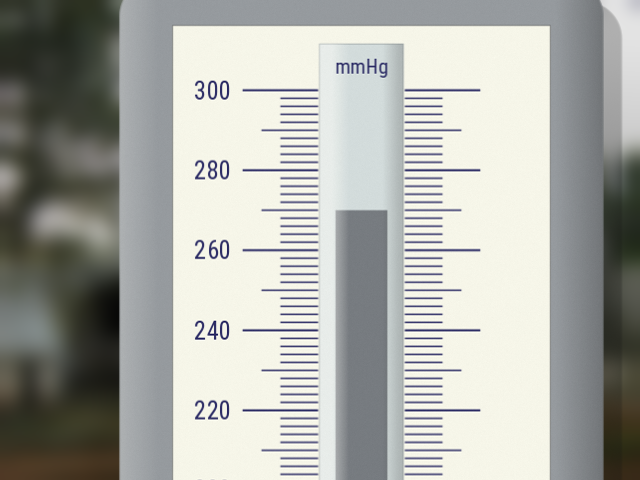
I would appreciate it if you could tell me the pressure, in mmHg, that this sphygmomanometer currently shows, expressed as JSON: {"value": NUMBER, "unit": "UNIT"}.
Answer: {"value": 270, "unit": "mmHg"}
